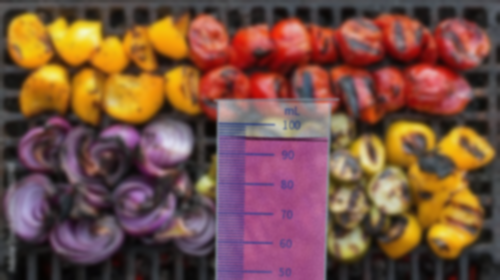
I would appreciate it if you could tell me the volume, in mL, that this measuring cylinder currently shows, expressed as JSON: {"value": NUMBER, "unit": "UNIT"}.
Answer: {"value": 95, "unit": "mL"}
